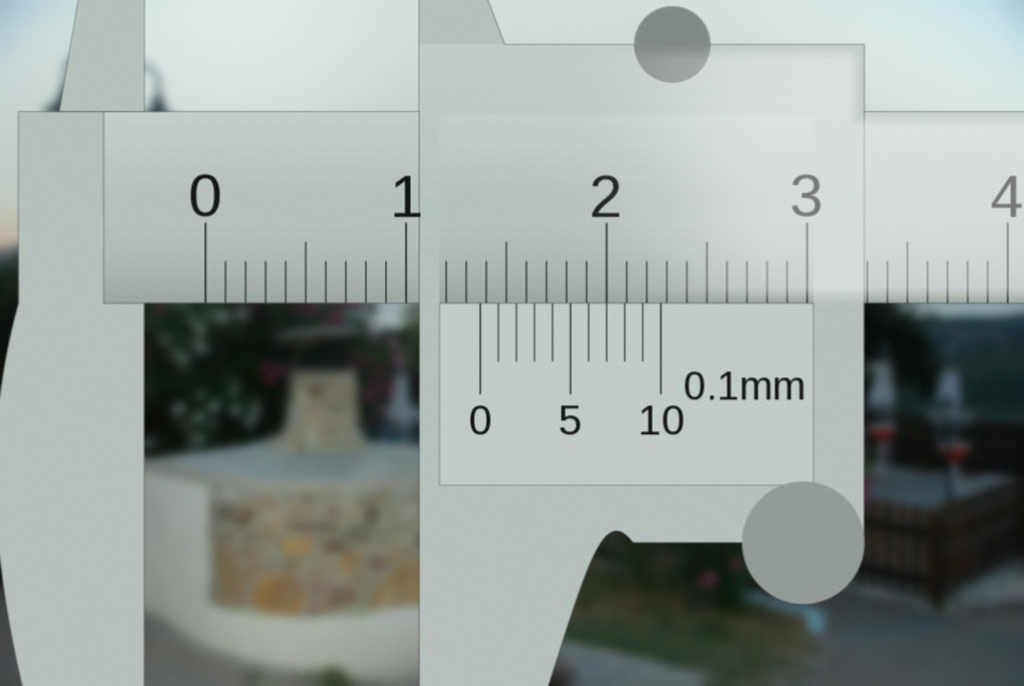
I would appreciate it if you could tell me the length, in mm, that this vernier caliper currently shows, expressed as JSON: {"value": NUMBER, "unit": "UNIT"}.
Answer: {"value": 13.7, "unit": "mm"}
